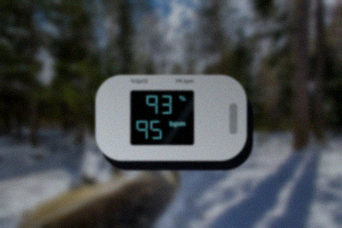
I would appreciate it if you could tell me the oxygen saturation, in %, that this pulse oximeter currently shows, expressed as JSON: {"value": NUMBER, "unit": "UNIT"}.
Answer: {"value": 93, "unit": "%"}
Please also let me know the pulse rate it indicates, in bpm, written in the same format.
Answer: {"value": 95, "unit": "bpm"}
